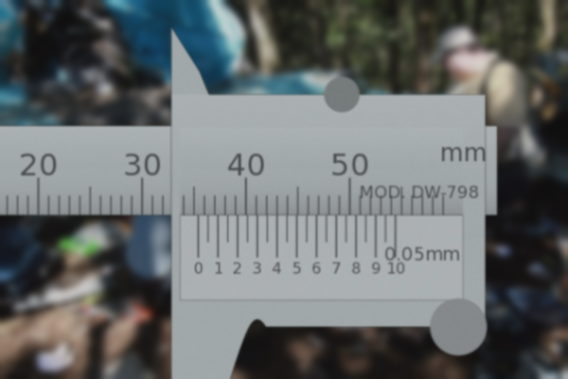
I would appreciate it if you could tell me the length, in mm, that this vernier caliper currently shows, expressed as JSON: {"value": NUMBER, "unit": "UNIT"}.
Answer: {"value": 35.4, "unit": "mm"}
